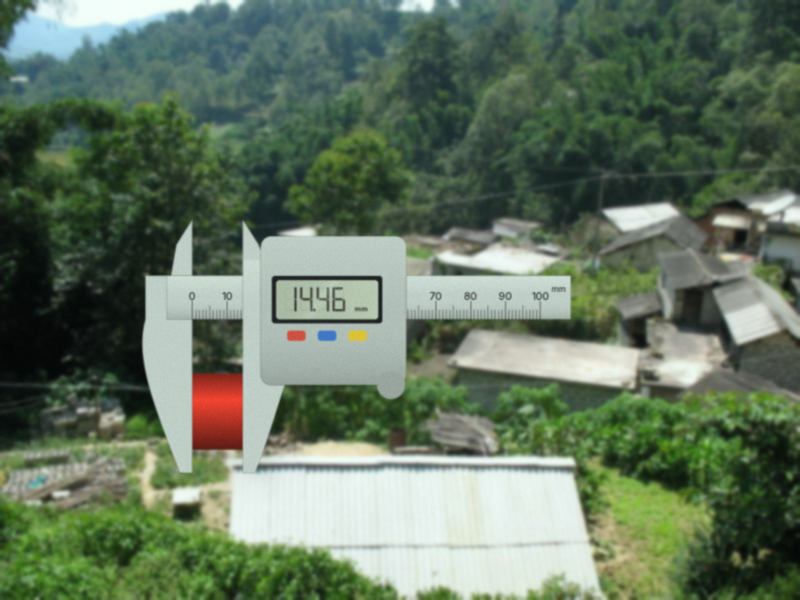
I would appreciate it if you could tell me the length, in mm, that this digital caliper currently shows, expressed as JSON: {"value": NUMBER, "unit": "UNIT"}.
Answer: {"value": 14.46, "unit": "mm"}
